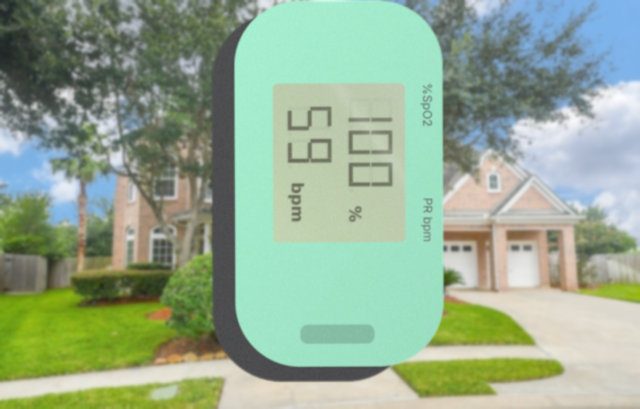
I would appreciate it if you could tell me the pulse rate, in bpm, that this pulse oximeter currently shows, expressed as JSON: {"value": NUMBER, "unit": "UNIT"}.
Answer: {"value": 59, "unit": "bpm"}
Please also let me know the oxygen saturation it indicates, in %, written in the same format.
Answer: {"value": 100, "unit": "%"}
